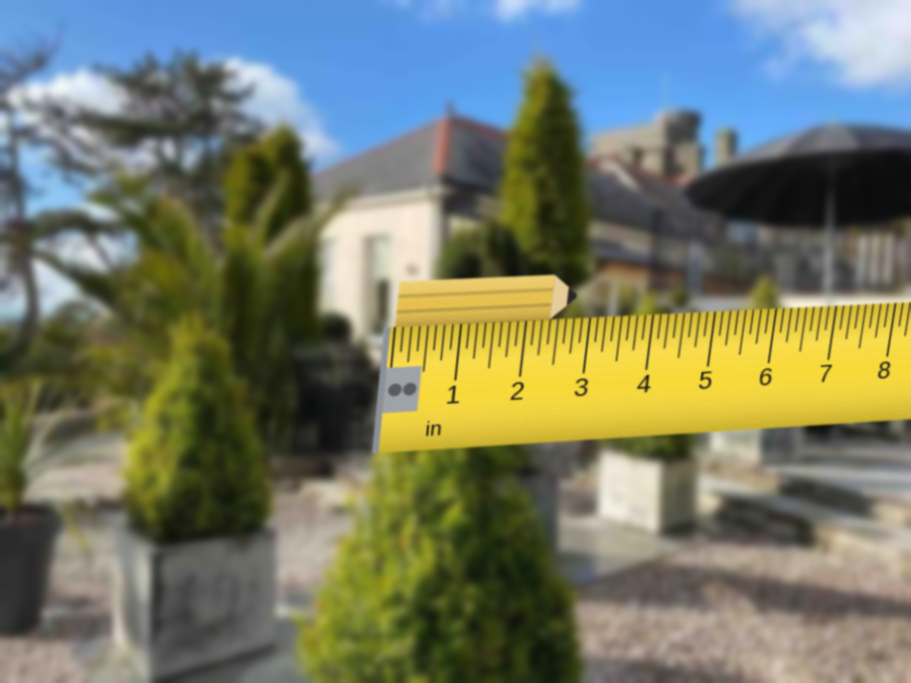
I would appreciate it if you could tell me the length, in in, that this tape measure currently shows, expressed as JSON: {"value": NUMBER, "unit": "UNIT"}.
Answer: {"value": 2.75, "unit": "in"}
